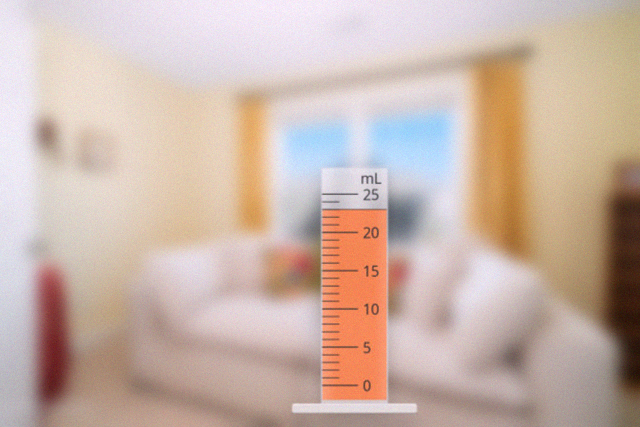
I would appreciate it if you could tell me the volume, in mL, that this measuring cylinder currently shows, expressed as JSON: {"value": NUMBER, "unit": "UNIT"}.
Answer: {"value": 23, "unit": "mL"}
